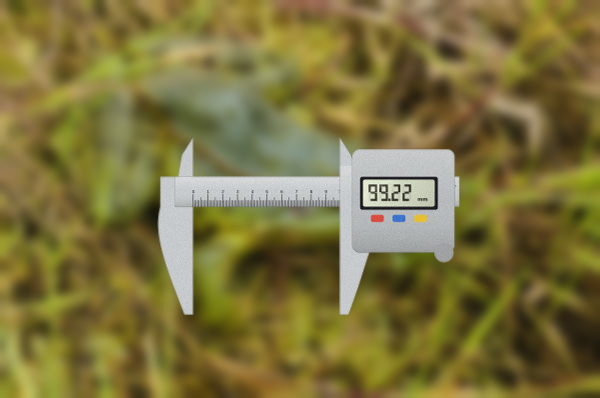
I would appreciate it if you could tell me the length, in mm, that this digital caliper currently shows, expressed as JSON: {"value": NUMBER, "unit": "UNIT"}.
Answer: {"value": 99.22, "unit": "mm"}
